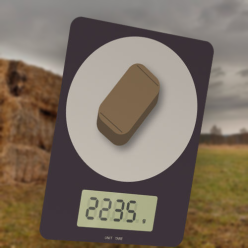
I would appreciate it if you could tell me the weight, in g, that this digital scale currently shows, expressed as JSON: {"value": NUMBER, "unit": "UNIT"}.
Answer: {"value": 2235, "unit": "g"}
